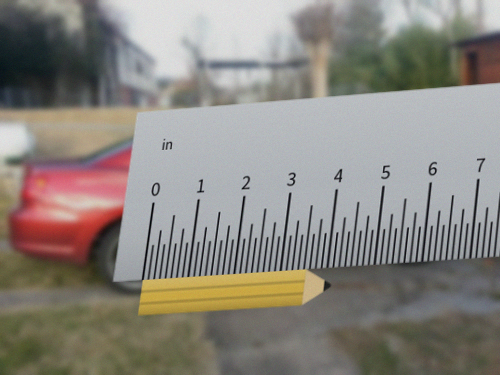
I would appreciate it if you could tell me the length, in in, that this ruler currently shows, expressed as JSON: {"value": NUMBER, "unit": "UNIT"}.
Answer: {"value": 4.125, "unit": "in"}
